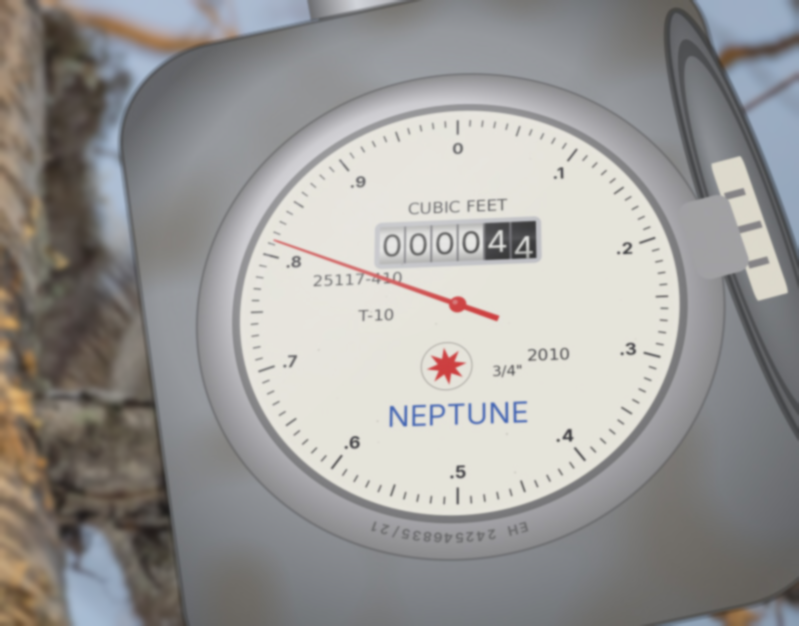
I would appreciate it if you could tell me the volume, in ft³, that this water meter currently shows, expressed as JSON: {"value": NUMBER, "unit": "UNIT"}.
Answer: {"value": 43.81, "unit": "ft³"}
